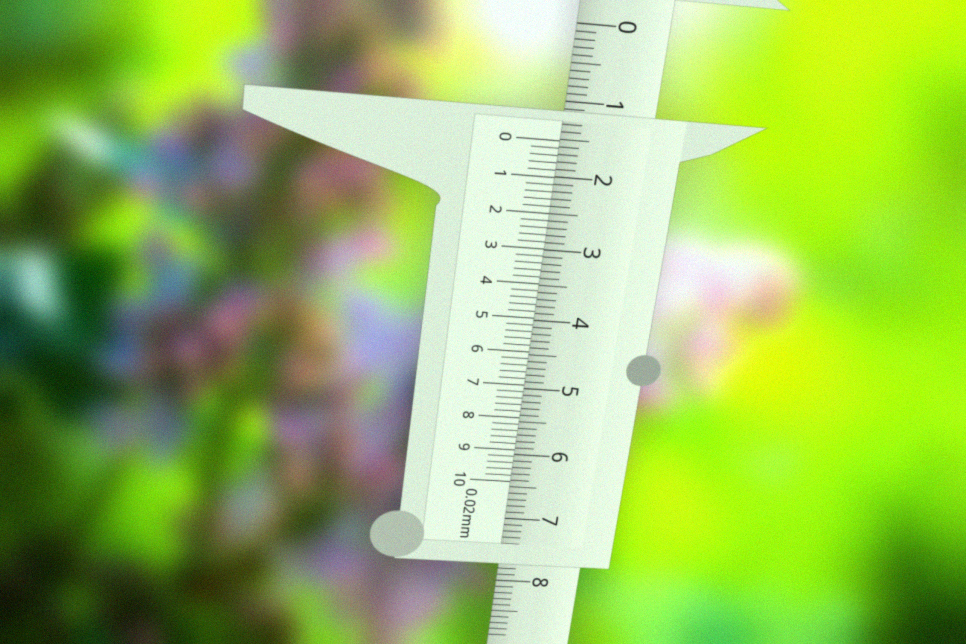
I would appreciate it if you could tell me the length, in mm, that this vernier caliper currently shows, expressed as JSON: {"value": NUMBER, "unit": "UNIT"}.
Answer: {"value": 15.2, "unit": "mm"}
